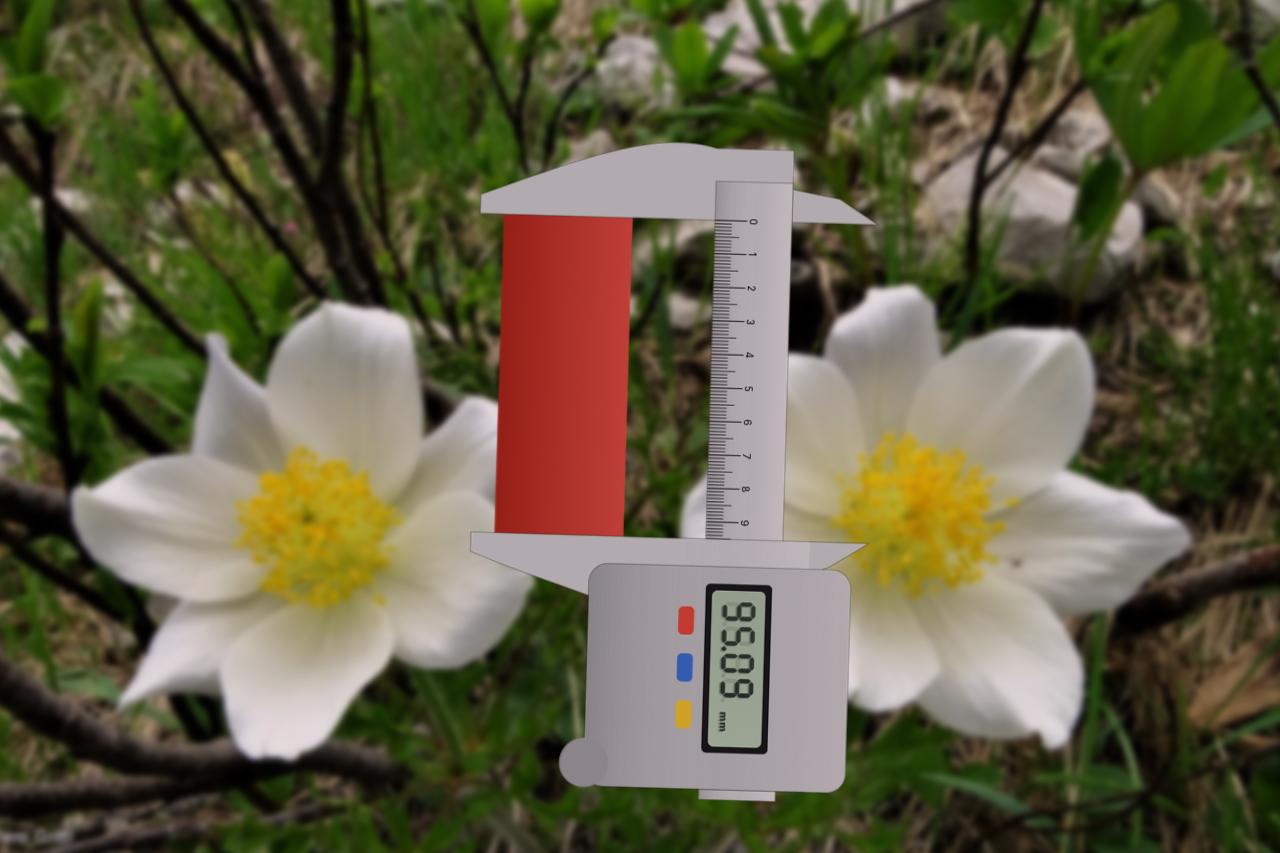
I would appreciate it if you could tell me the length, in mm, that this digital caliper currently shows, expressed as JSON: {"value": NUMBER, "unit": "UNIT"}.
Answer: {"value": 95.09, "unit": "mm"}
